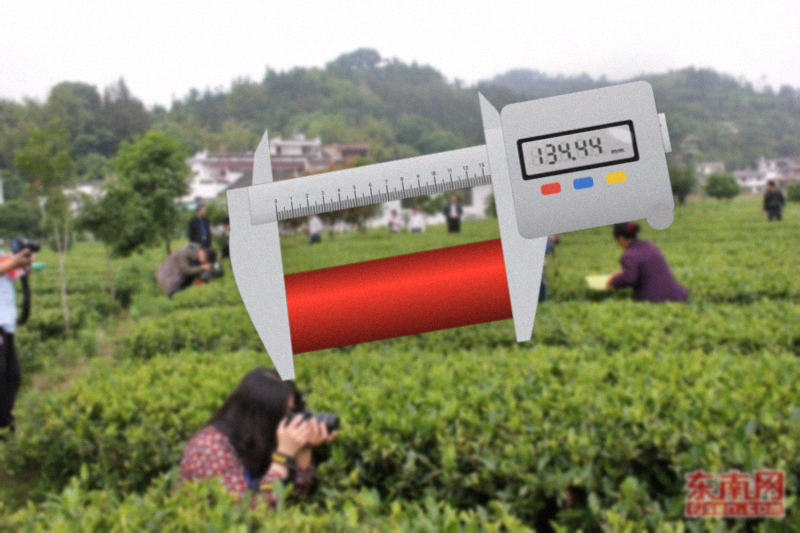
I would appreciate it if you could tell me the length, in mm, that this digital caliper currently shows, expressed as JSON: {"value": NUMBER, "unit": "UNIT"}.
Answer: {"value": 134.44, "unit": "mm"}
